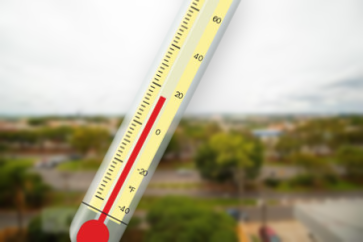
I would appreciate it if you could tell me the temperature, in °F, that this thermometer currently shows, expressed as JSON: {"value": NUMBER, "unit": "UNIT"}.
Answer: {"value": 16, "unit": "°F"}
